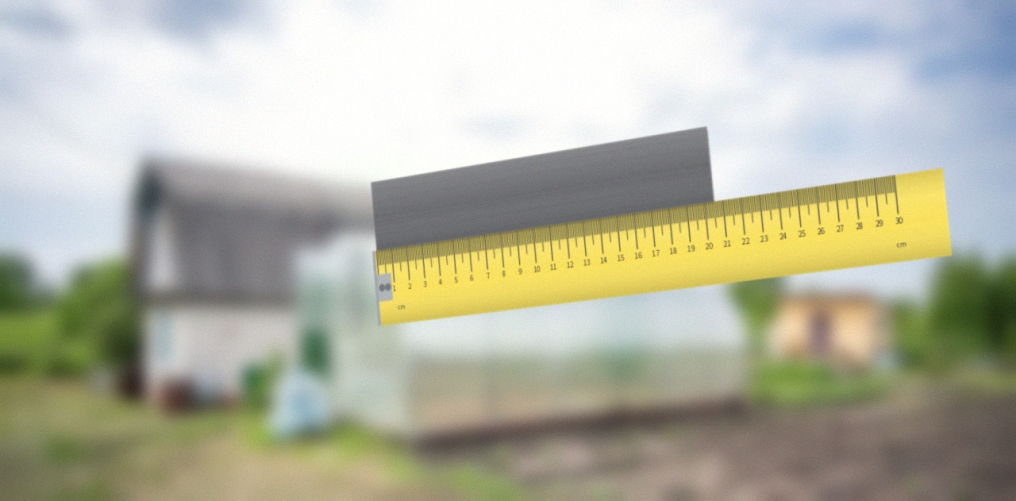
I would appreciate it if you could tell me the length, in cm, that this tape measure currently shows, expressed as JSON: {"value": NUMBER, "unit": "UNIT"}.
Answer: {"value": 20.5, "unit": "cm"}
